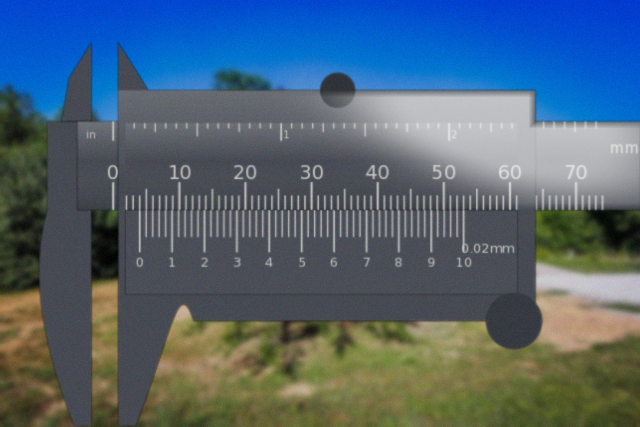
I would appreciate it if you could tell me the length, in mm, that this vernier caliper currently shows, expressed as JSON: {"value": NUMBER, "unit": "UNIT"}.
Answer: {"value": 4.0, "unit": "mm"}
